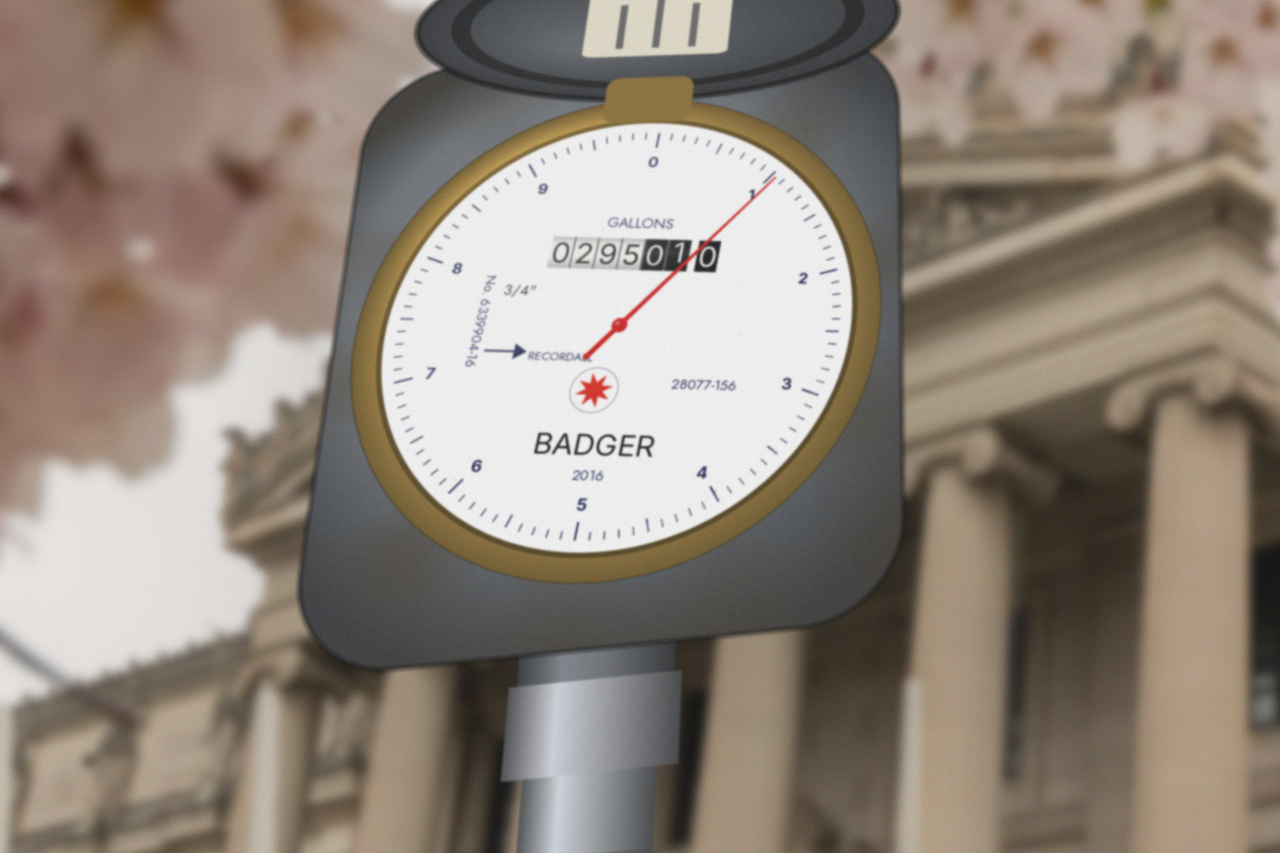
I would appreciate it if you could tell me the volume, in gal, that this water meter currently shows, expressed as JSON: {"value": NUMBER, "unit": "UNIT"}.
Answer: {"value": 295011.0, "unit": "gal"}
